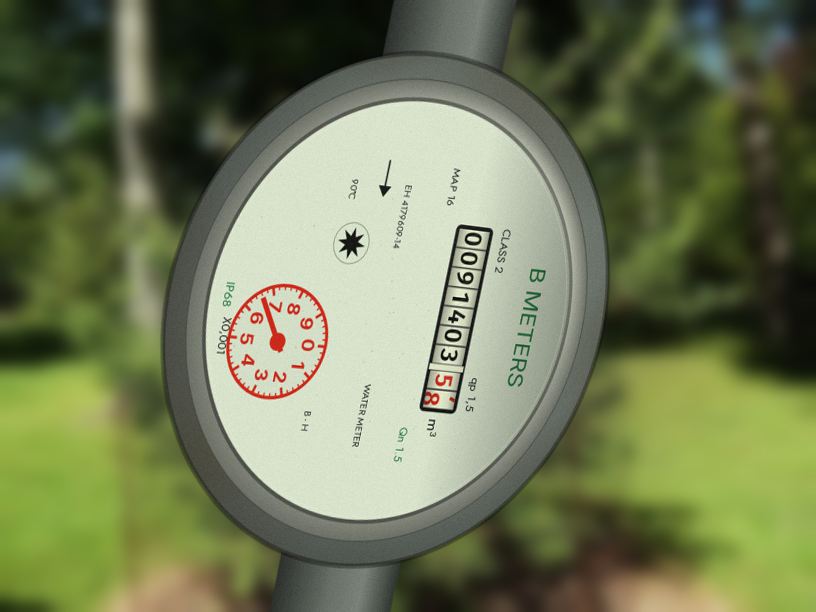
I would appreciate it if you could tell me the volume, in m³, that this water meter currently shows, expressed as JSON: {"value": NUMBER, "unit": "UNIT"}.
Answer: {"value": 91403.576, "unit": "m³"}
